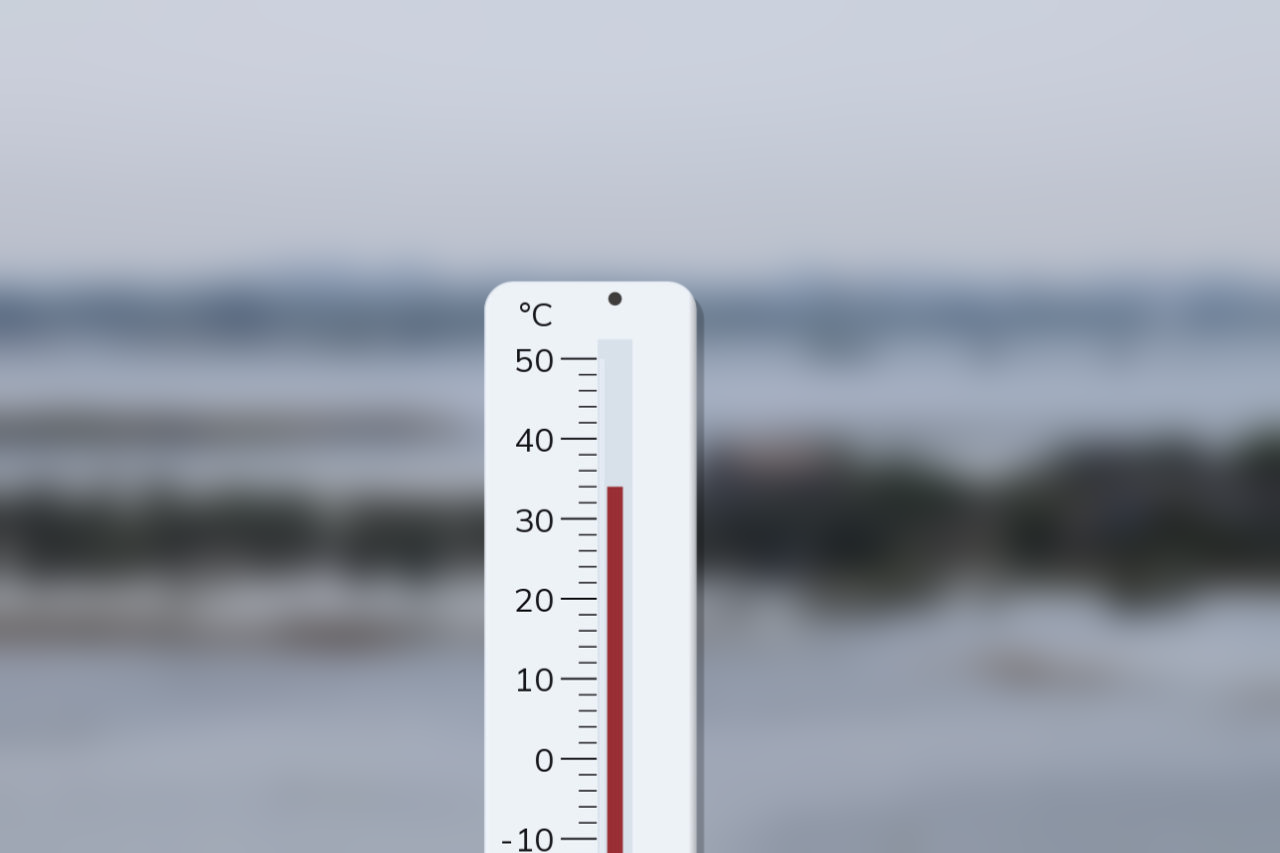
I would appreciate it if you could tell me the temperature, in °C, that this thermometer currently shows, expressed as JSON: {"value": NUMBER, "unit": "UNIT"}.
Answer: {"value": 34, "unit": "°C"}
